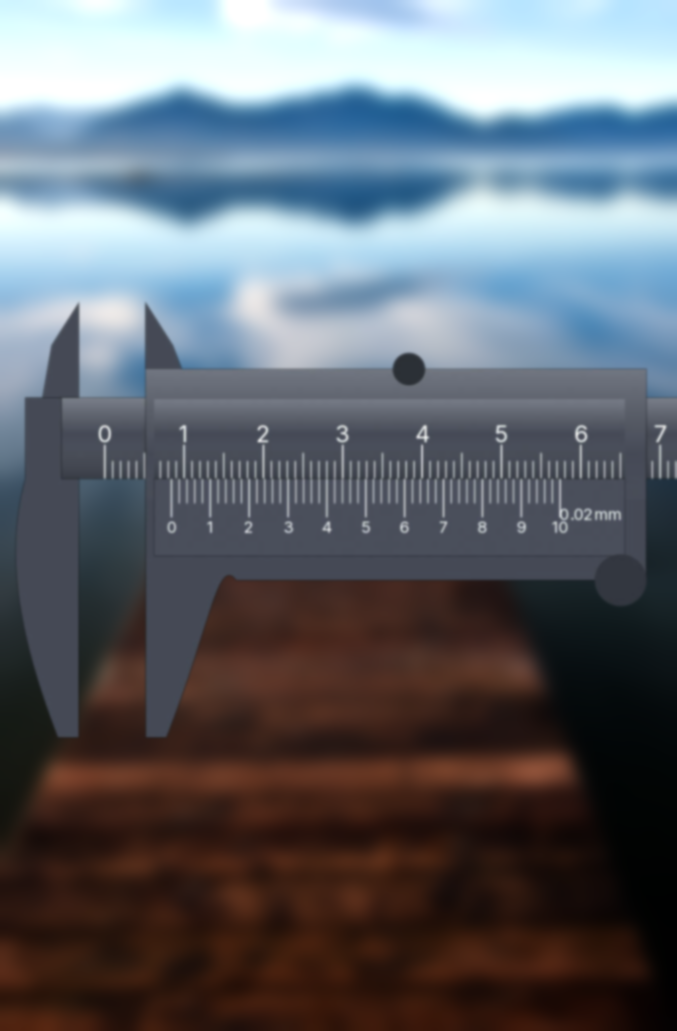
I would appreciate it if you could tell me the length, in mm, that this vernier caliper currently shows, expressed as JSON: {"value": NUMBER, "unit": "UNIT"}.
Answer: {"value": 8.4, "unit": "mm"}
